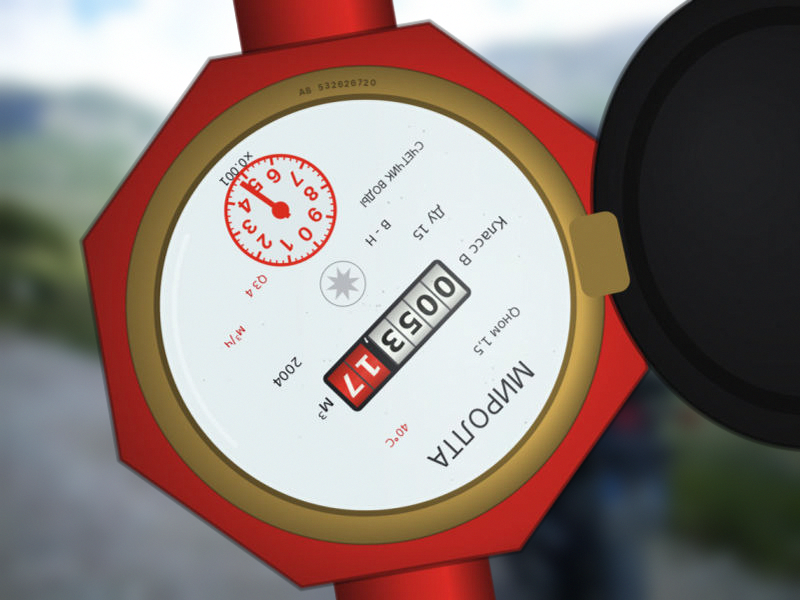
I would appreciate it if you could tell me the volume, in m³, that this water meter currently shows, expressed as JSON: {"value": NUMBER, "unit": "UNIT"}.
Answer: {"value": 53.174, "unit": "m³"}
